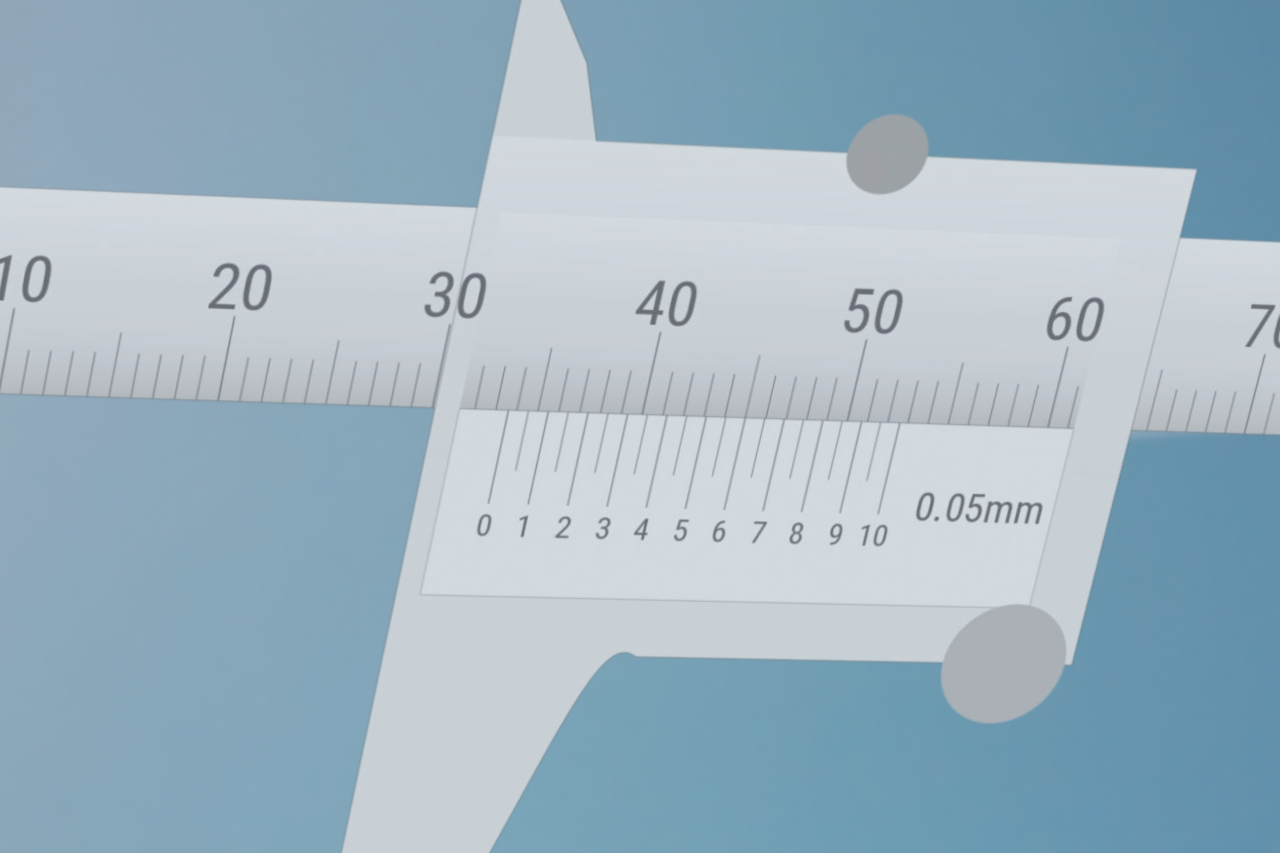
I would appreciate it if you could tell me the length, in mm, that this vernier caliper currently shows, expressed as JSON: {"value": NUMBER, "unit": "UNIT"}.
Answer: {"value": 33.6, "unit": "mm"}
